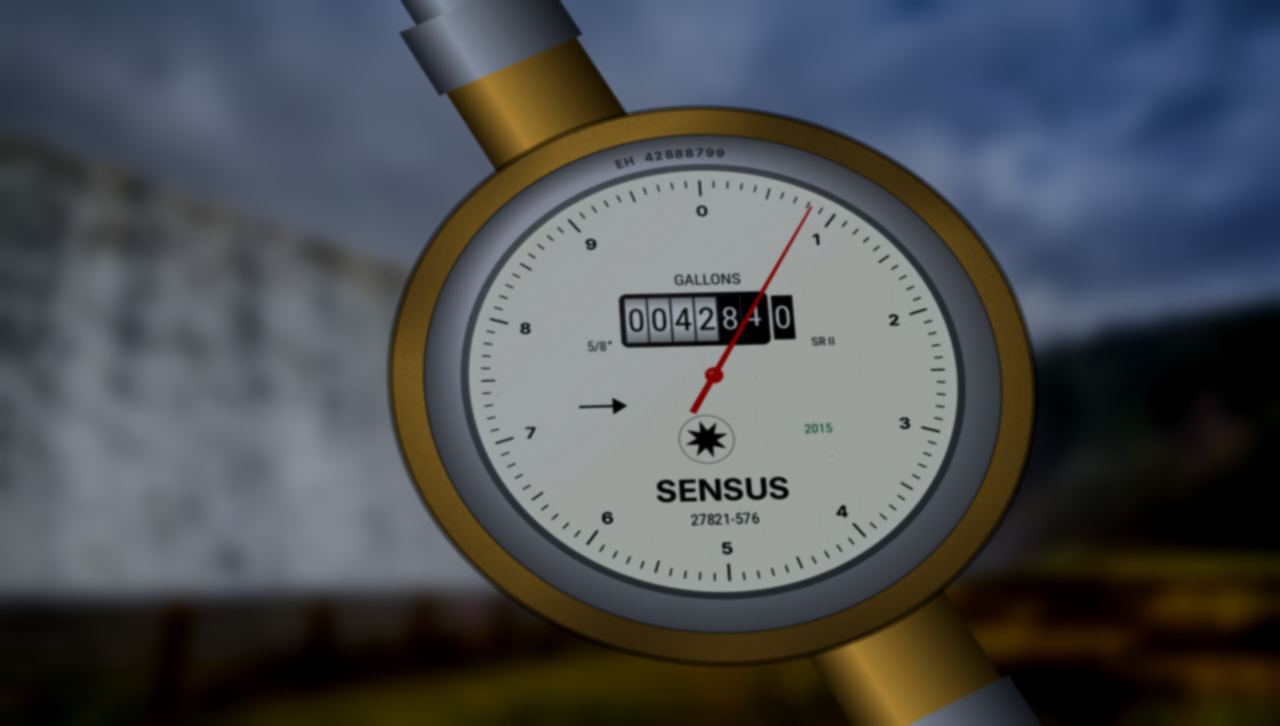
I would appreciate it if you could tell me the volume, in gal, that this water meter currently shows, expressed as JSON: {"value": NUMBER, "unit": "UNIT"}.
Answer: {"value": 42840.8, "unit": "gal"}
